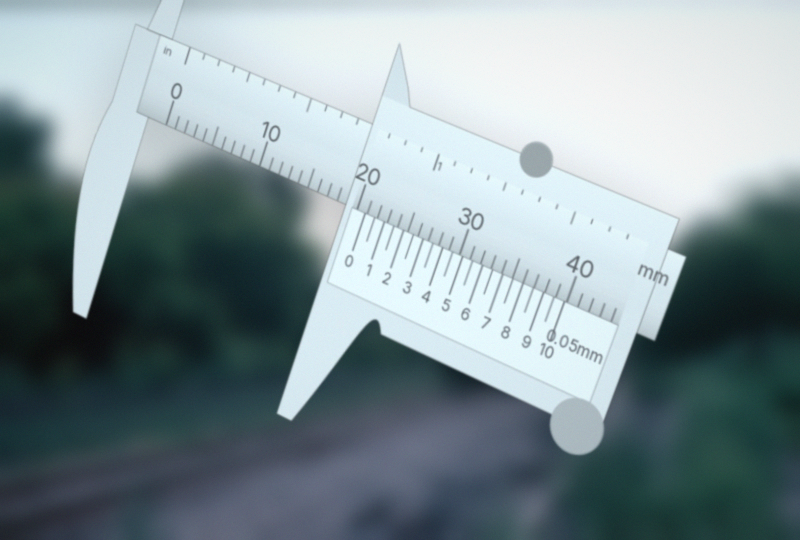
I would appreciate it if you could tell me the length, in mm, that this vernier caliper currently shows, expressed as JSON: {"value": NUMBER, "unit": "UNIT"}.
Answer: {"value": 20.8, "unit": "mm"}
